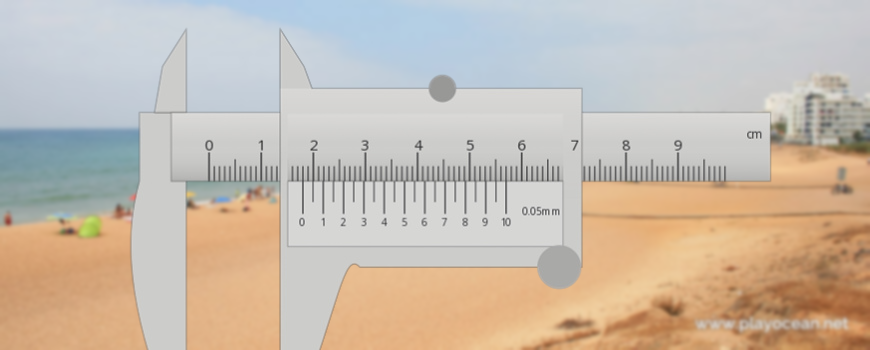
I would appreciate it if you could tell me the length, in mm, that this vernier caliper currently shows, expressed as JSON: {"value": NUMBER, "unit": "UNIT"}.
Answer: {"value": 18.0, "unit": "mm"}
